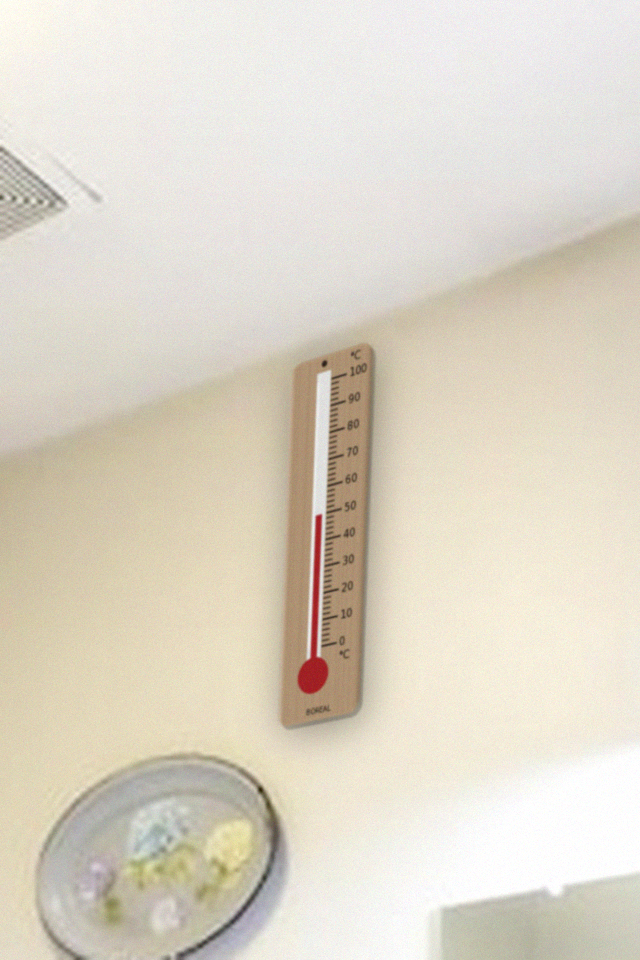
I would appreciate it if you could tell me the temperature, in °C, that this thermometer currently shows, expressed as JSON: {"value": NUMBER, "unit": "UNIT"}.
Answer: {"value": 50, "unit": "°C"}
